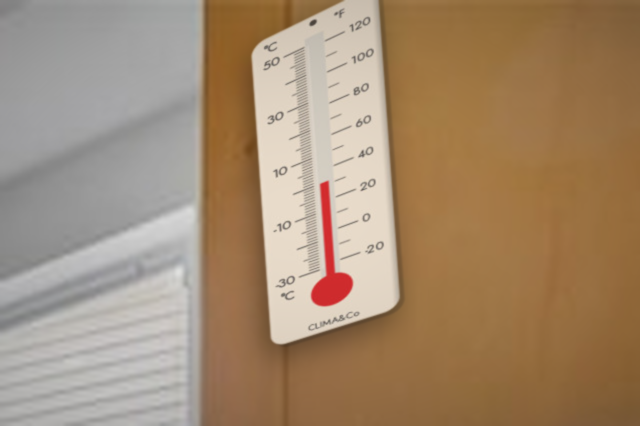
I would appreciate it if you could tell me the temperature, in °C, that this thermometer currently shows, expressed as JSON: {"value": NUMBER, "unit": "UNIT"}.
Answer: {"value": 0, "unit": "°C"}
